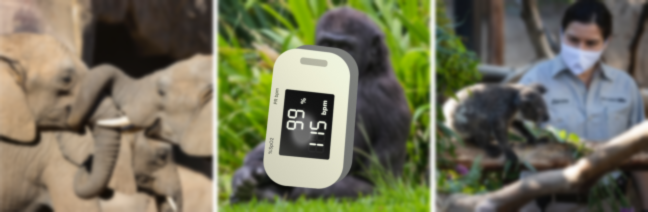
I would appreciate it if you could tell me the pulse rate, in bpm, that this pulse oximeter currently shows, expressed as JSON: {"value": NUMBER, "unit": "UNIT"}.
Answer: {"value": 115, "unit": "bpm"}
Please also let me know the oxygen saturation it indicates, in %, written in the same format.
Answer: {"value": 99, "unit": "%"}
